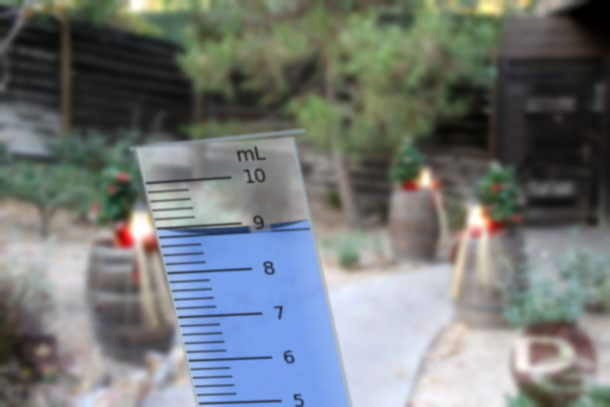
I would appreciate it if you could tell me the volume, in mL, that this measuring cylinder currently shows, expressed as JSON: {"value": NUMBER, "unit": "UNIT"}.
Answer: {"value": 8.8, "unit": "mL"}
